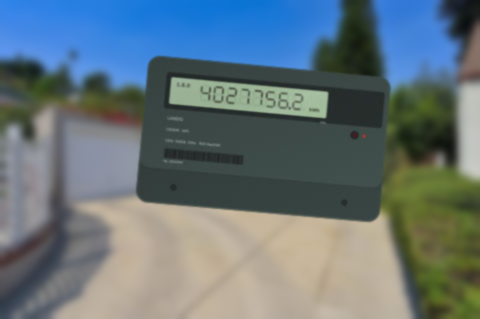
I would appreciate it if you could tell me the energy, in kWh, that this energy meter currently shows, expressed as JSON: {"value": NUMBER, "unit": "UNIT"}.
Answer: {"value": 4027756.2, "unit": "kWh"}
